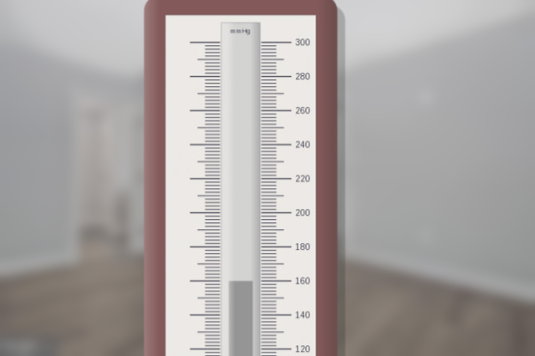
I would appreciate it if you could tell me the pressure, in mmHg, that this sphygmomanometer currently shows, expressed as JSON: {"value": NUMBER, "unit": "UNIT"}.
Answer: {"value": 160, "unit": "mmHg"}
